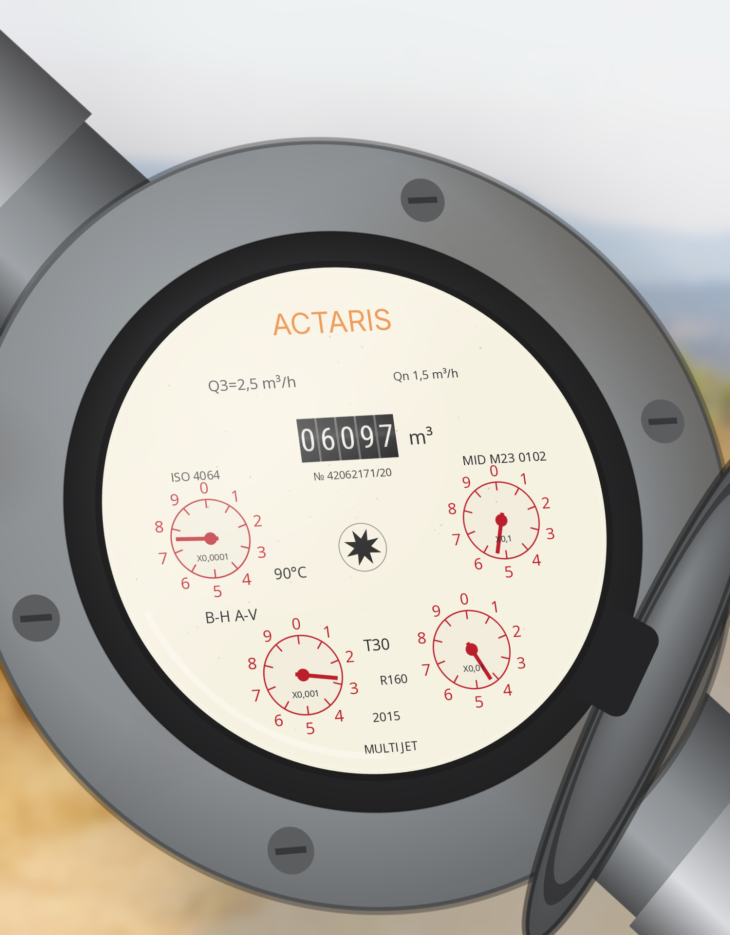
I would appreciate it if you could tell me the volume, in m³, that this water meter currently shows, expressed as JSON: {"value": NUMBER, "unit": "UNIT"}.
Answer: {"value": 6097.5427, "unit": "m³"}
